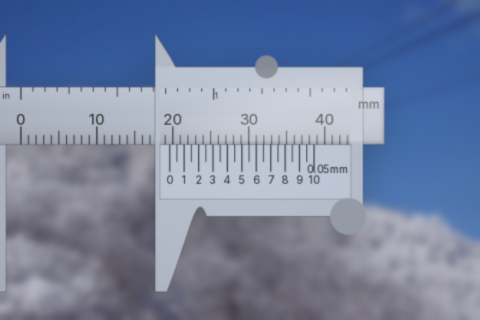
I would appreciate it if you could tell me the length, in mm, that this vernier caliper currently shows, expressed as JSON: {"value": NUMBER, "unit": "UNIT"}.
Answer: {"value": 19.6, "unit": "mm"}
